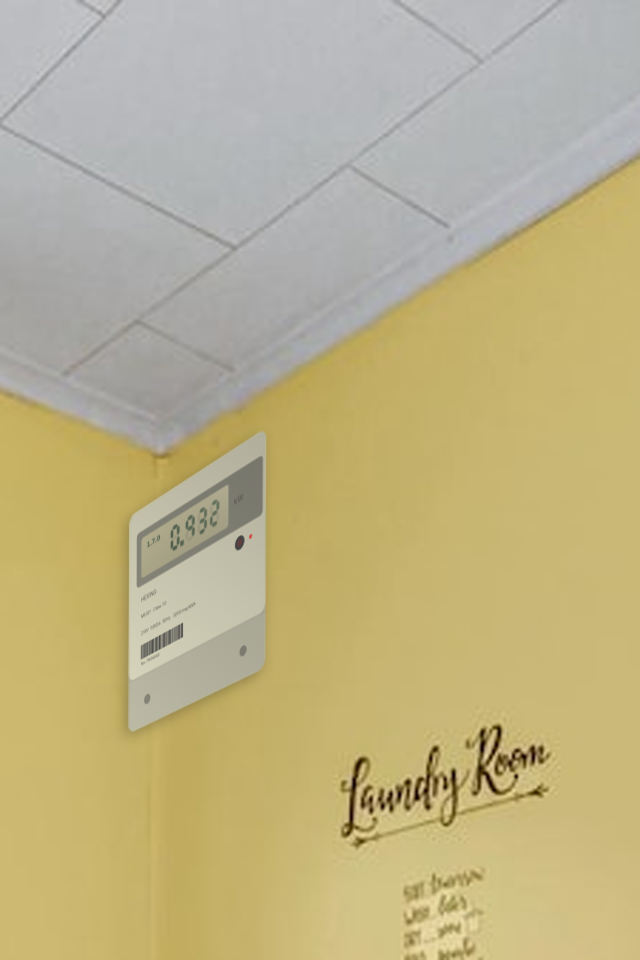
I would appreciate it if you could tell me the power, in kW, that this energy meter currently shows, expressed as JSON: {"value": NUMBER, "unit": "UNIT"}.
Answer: {"value": 0.932, "unit": "kW"}
